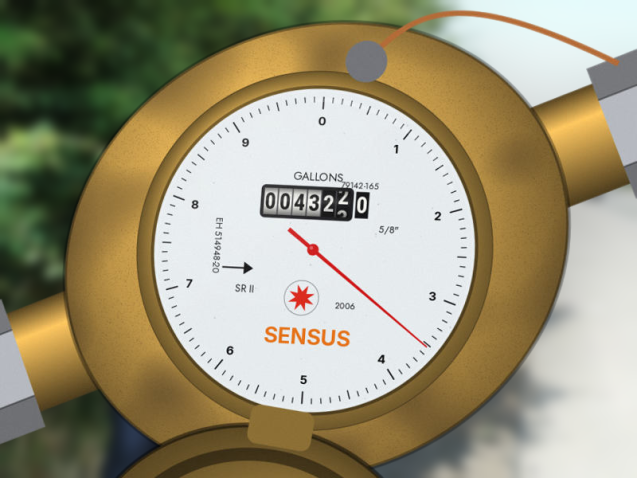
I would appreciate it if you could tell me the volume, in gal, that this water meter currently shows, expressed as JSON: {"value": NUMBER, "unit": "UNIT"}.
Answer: {"value": 43223.5, "unit": "gal"}
